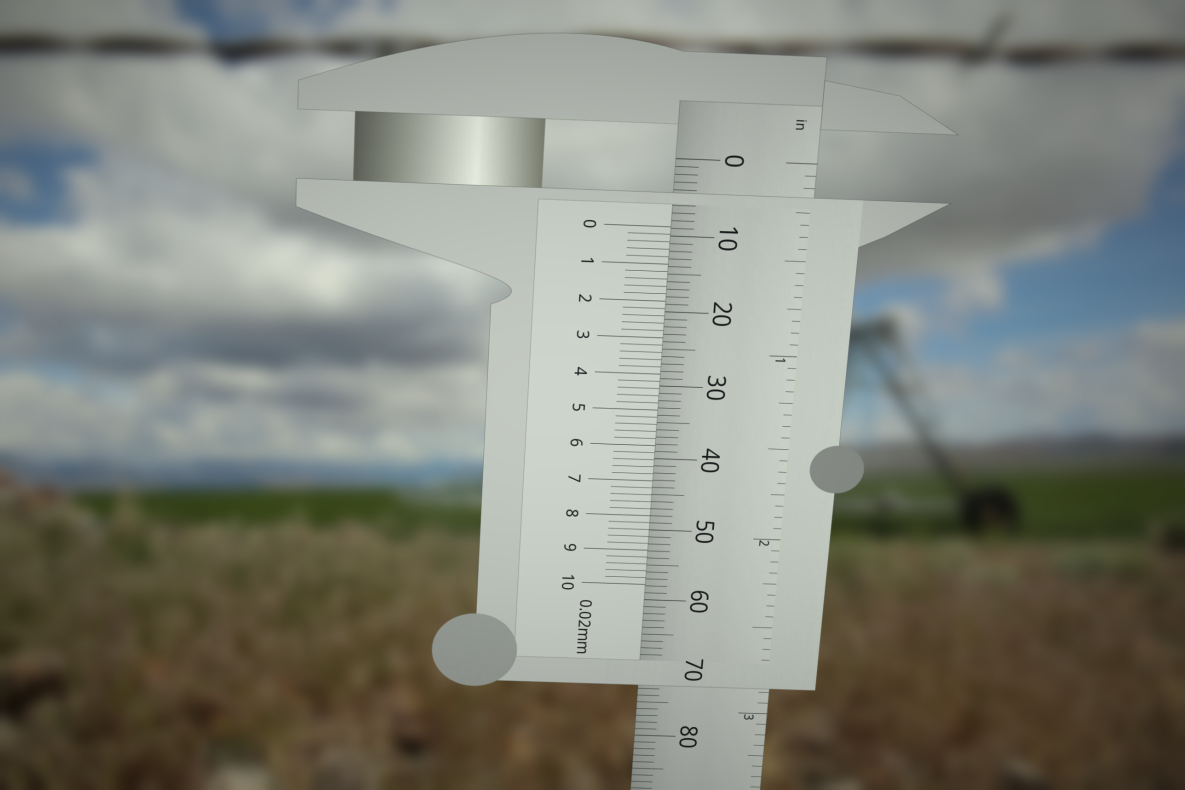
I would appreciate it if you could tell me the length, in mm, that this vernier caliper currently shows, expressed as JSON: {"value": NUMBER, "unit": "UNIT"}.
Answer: {"value": 8.8, "unit": "mm"}
